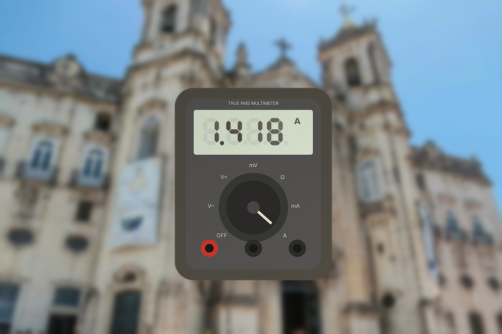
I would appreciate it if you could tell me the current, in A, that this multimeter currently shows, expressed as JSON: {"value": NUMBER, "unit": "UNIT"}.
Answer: {"value": 1.418, "unit": "A"}
